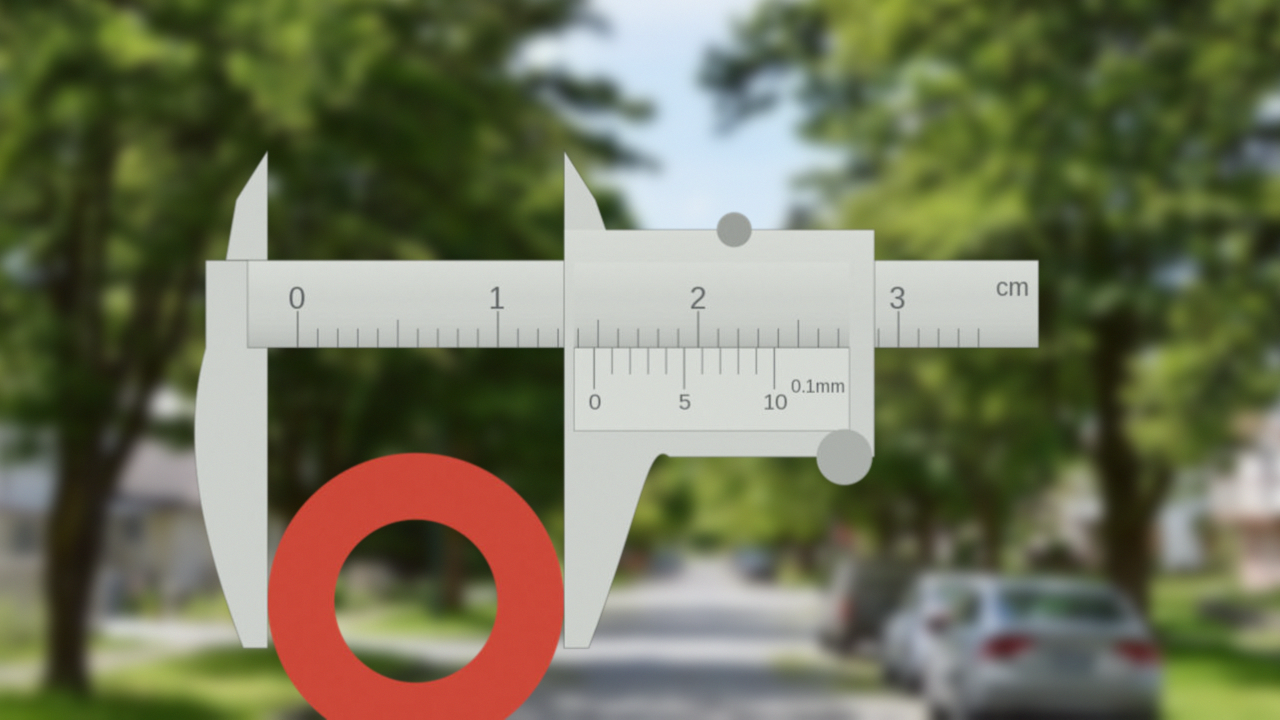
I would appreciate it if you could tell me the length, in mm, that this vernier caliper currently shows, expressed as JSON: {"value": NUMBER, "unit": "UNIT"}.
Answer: {"value": 14.8, "unit": "mm"}
